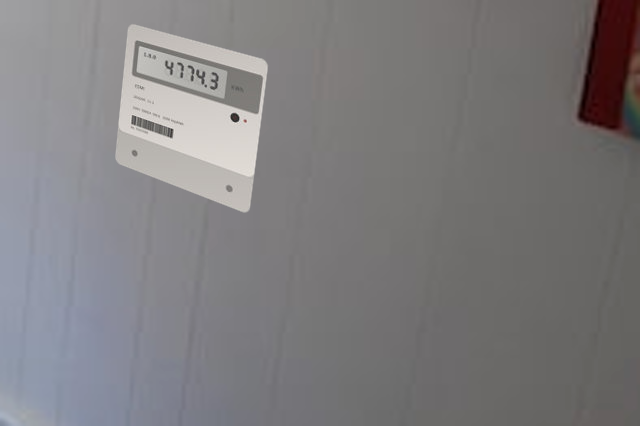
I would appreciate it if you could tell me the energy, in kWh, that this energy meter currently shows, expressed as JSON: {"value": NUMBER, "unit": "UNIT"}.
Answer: {"value": 4774.3, "unit": "kWh"}
